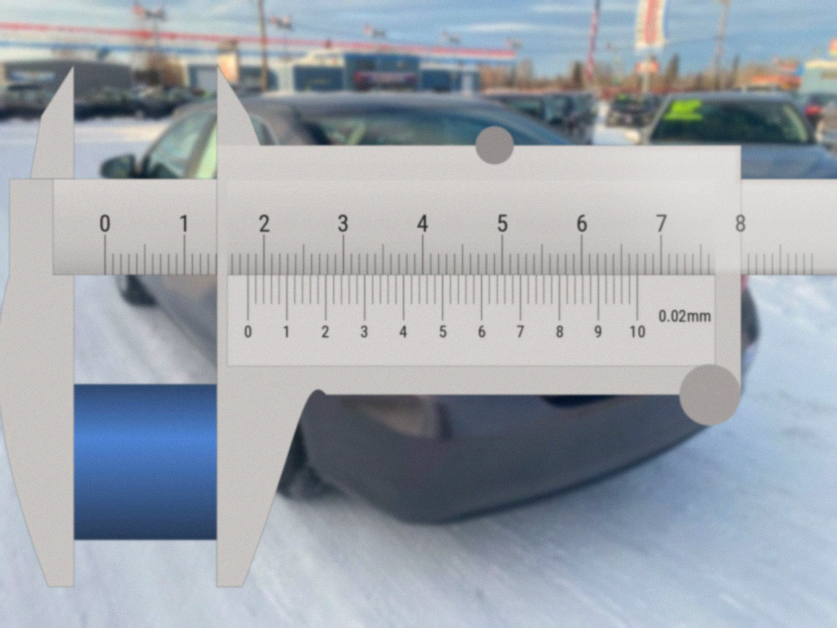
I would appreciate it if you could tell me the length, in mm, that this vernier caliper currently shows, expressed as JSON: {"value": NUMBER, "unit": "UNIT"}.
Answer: {"value": 18.0, "unit": "mm"}
